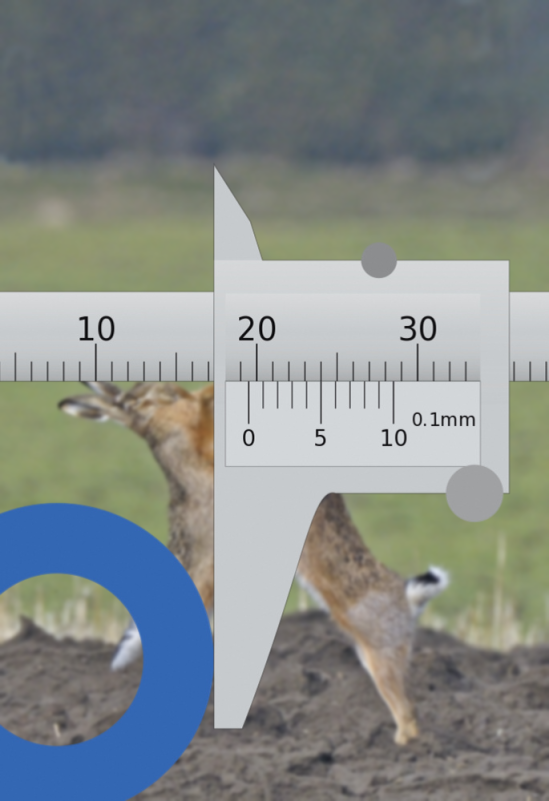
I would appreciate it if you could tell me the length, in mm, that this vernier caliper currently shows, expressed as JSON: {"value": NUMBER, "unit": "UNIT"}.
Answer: {"value": 19.5, "unit": "mm"}
